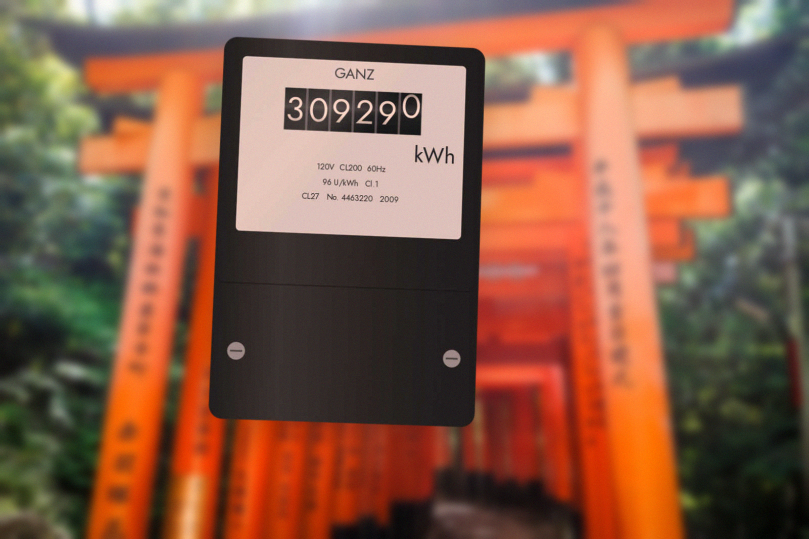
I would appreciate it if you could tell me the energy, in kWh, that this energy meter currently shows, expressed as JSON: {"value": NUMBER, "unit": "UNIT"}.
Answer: {"value": 309290, "unit": "kWh"}
